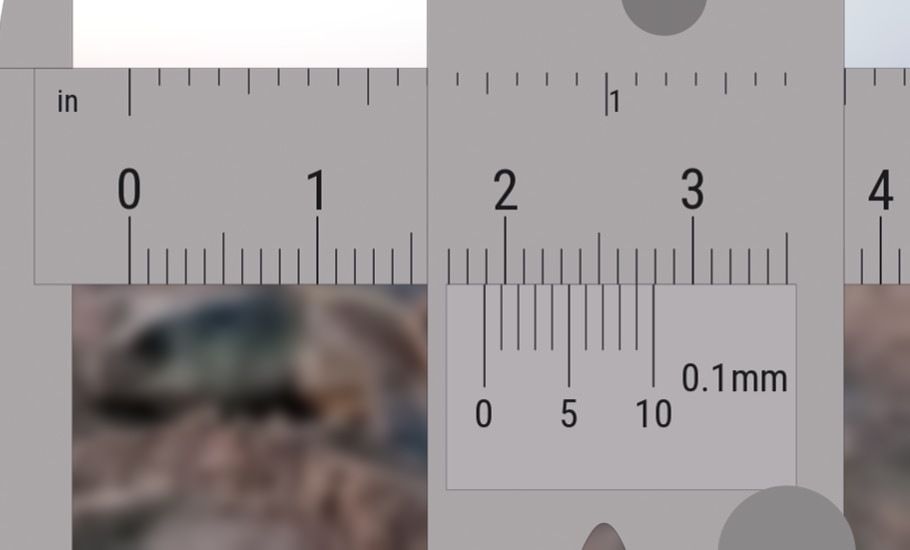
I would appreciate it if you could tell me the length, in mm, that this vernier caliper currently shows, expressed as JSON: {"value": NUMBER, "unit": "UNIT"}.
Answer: {"value": 18.9, "unit": "mm"}
